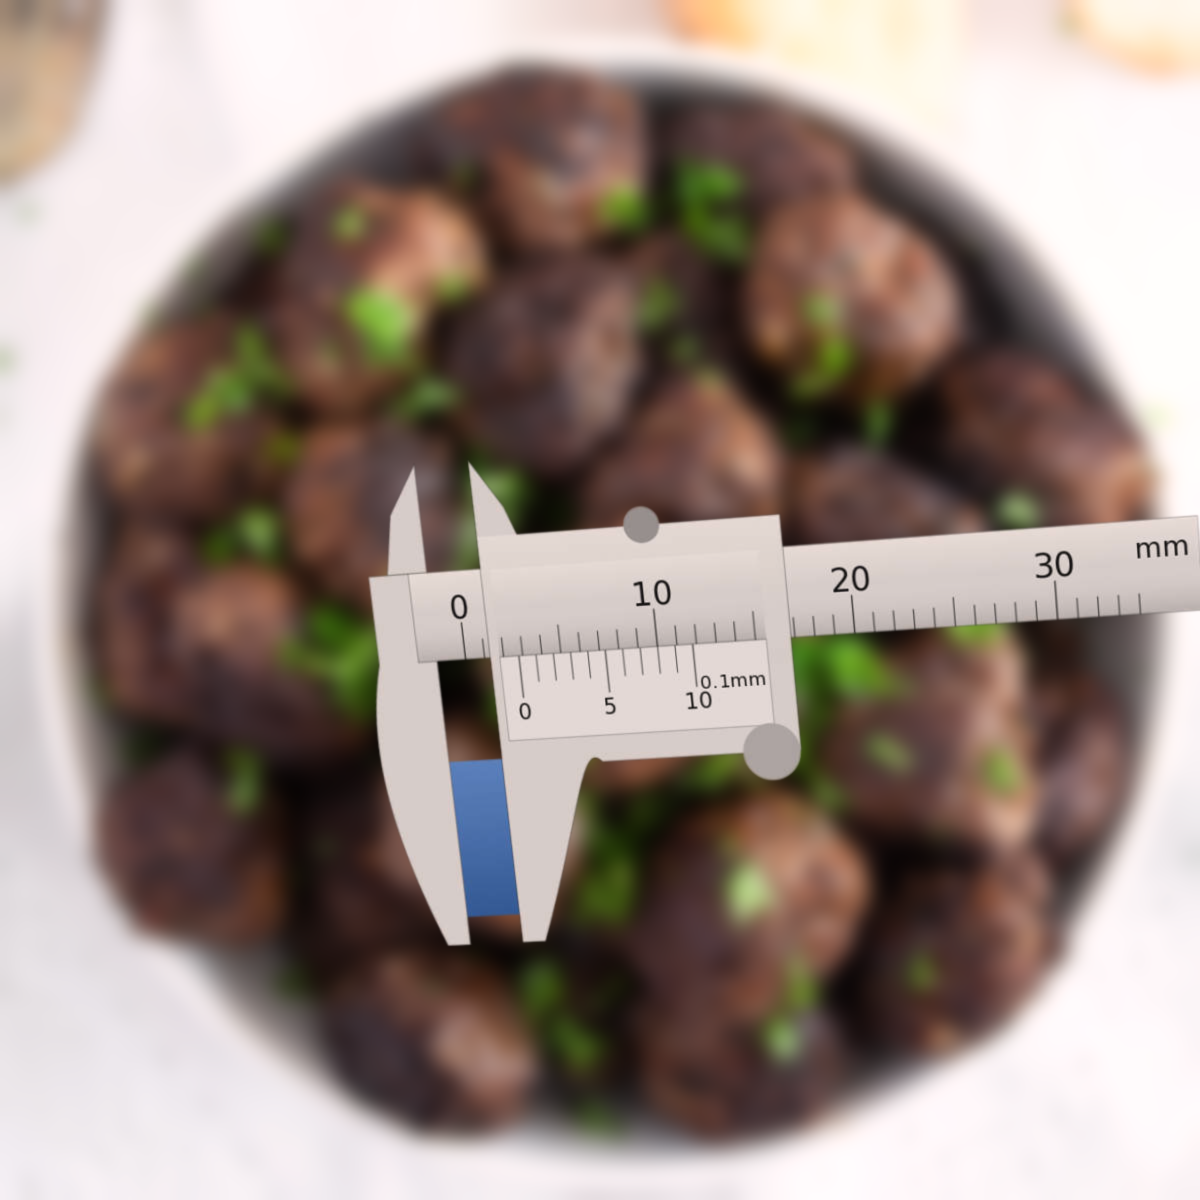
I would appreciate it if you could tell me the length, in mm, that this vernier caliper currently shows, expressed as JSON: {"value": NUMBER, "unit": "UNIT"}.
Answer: {"value": 2.8, "unit": "mm"}
